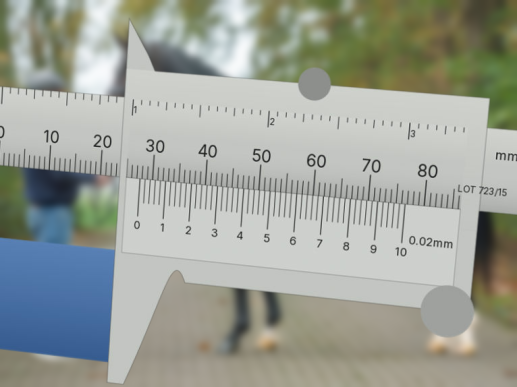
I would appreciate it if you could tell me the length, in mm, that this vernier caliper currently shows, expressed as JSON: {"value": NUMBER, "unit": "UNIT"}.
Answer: {"value": 27.6, "unit": "mm"}
